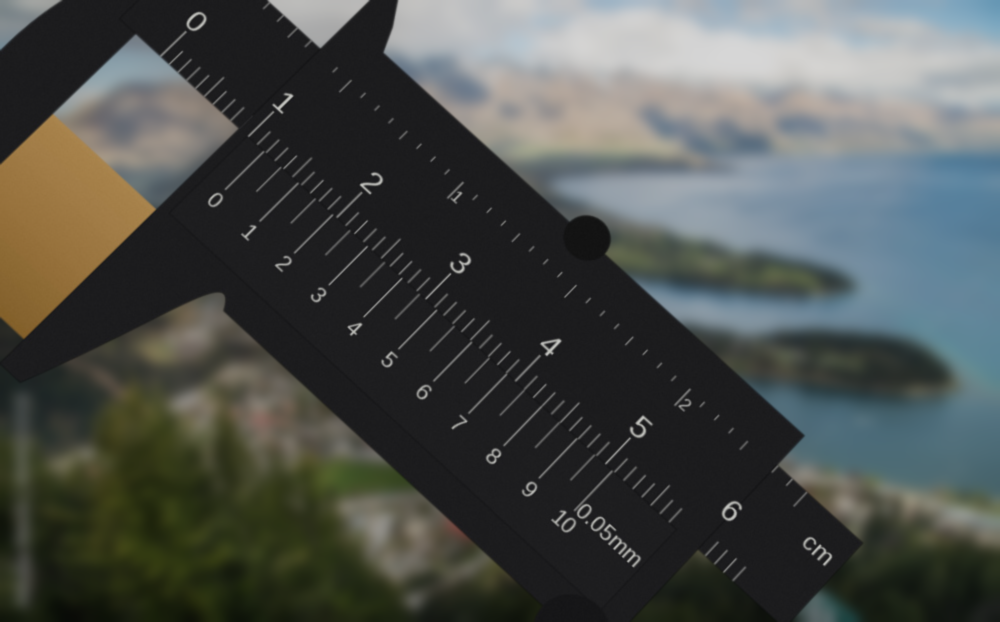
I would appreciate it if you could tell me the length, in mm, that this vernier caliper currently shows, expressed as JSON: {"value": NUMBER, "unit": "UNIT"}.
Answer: {"value": 11.8, "unit": "mm"}
